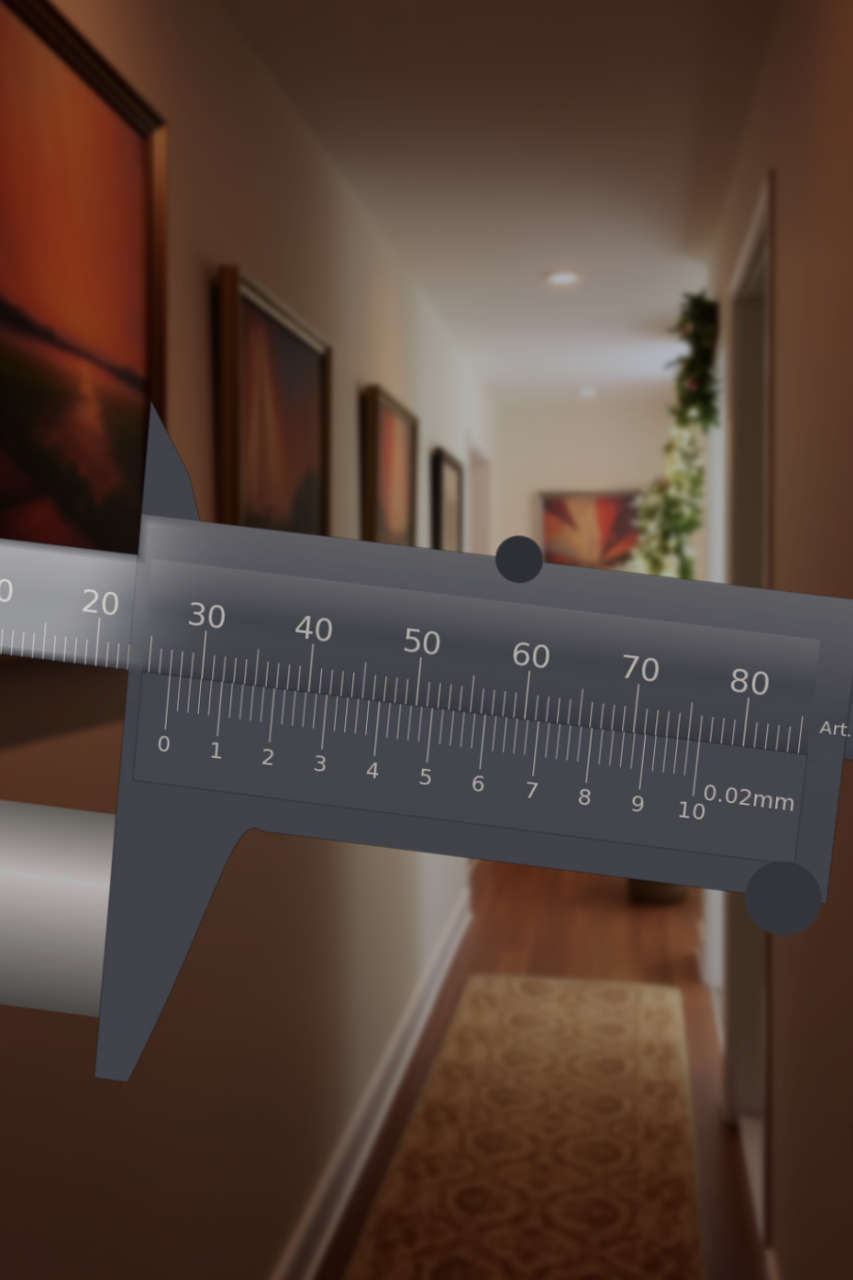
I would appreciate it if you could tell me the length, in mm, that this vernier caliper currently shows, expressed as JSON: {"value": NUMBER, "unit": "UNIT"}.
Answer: {"value": 27.0, "unit": "mm"}
